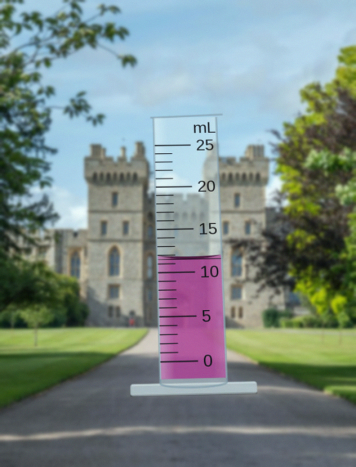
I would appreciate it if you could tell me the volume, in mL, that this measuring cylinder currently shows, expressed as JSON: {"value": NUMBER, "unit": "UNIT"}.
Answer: {"value": 11.5, "unit": "mL"}
